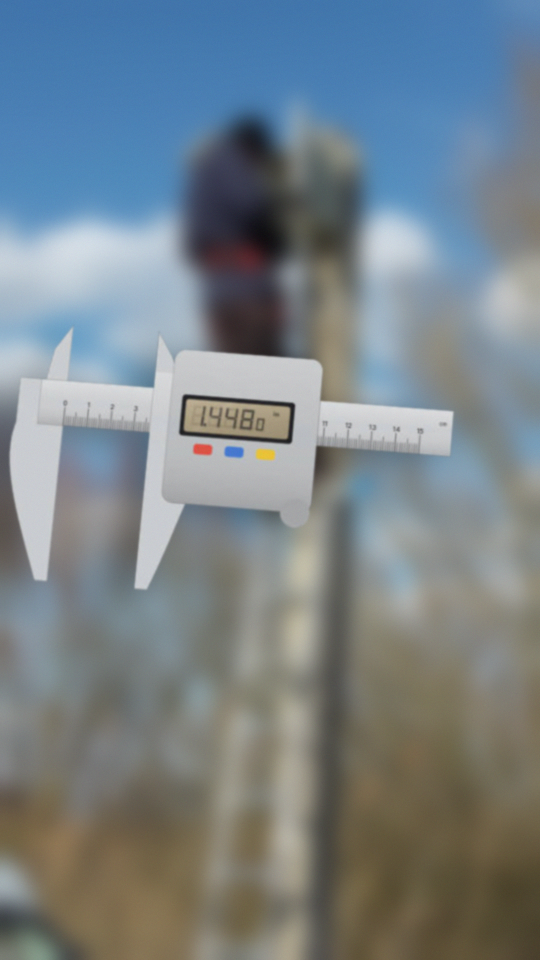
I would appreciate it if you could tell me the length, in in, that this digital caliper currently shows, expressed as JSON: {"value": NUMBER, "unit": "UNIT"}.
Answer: {"value": 1.4480, "unit": "in"}
